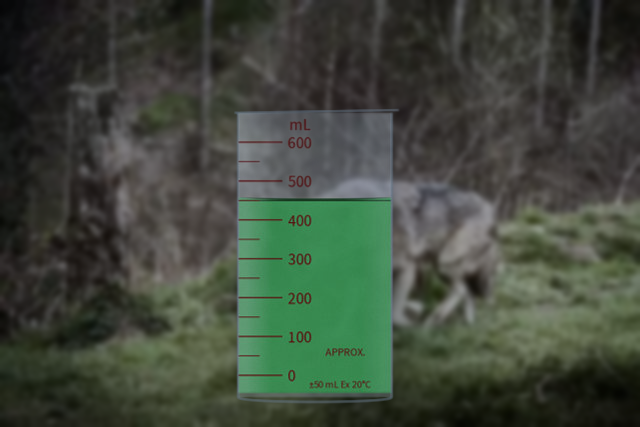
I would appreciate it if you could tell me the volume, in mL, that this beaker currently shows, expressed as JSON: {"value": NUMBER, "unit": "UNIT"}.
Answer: {"value": 450, "unit": "mL"}
